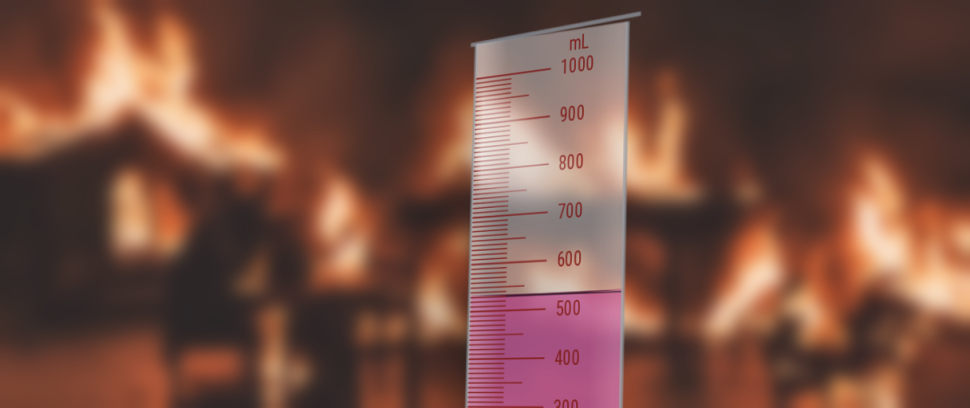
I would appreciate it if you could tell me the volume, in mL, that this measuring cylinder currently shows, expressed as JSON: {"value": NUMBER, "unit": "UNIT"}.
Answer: {"value": 530, "unit": "mL"}
